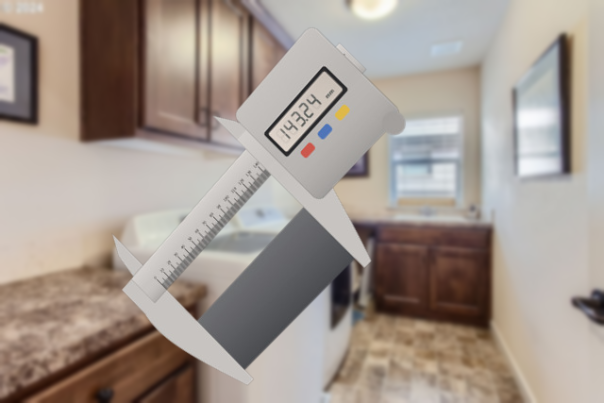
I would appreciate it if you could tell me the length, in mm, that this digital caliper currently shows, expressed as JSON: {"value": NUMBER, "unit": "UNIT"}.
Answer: {"value": 143.24, "unit": "mm"}
